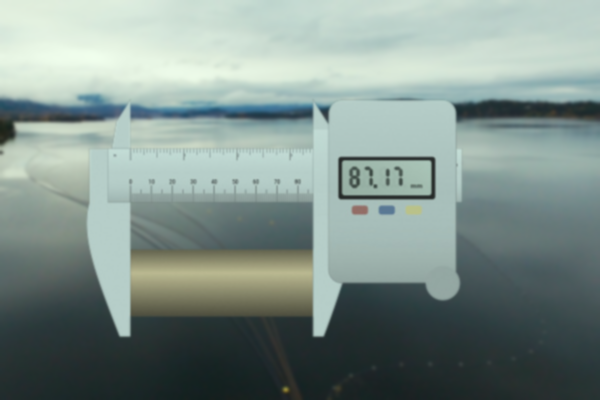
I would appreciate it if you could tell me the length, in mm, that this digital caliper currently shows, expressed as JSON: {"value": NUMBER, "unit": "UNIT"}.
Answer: {"value": 87.17, "unit": "mm"}
